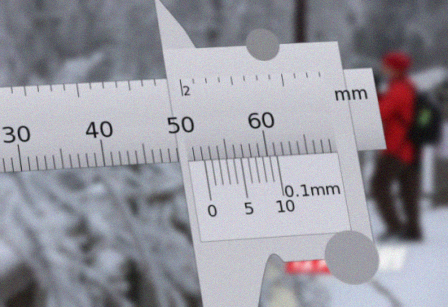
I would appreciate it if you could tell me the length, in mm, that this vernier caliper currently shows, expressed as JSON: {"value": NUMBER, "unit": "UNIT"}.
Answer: {"value": 52.2, "unit": "mm"}
